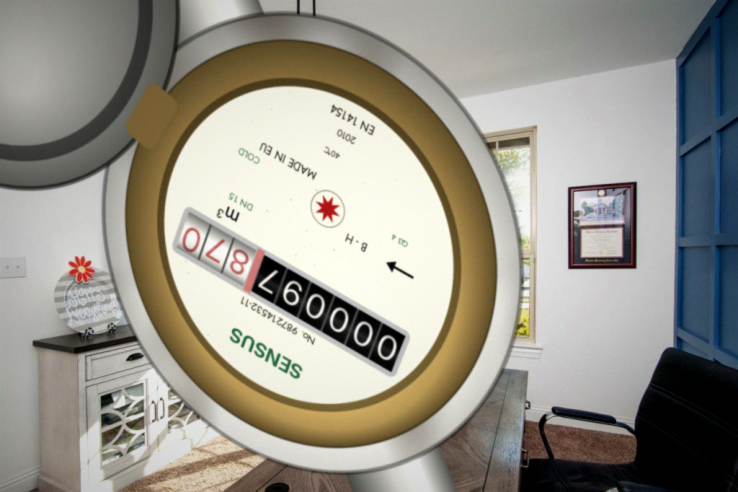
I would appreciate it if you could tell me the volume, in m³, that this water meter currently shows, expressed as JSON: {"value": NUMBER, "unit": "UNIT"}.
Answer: {"value": 97.870, "unit": "m³"}
